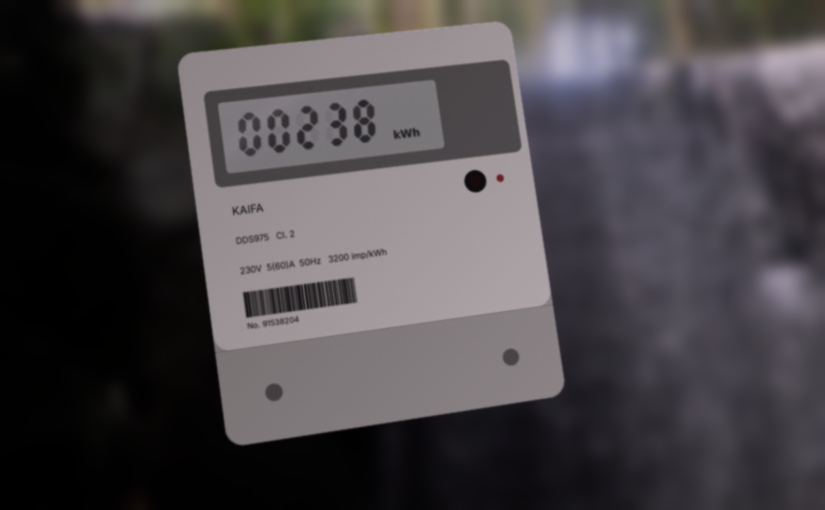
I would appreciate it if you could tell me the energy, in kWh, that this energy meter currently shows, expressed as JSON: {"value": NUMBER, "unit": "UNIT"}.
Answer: {"value": 238, "unit": "kWh"}
